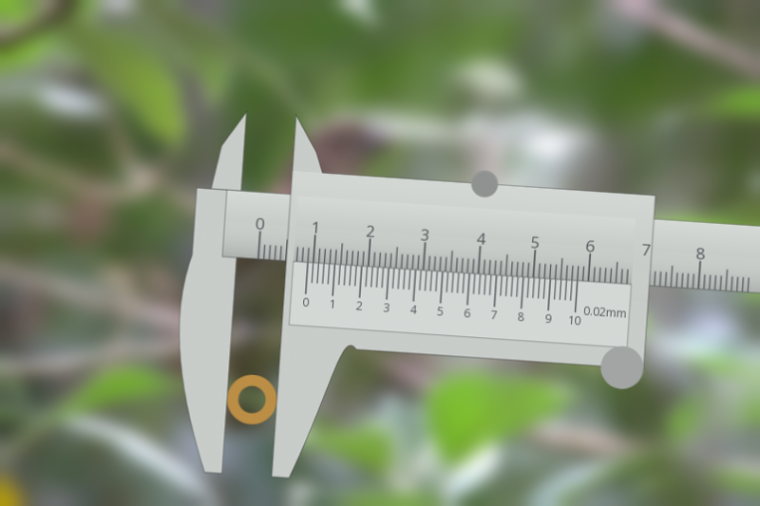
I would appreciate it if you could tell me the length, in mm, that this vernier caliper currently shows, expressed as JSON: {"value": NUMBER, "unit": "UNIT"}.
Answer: {"value": 9.0, "unit": "mm"}
